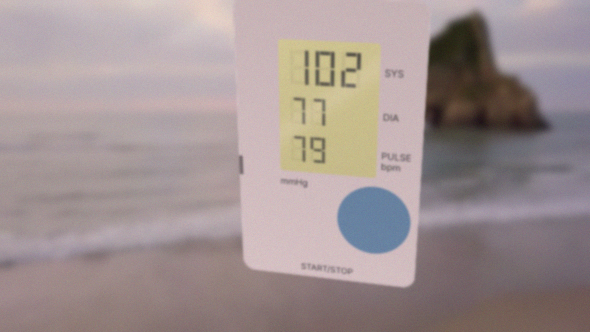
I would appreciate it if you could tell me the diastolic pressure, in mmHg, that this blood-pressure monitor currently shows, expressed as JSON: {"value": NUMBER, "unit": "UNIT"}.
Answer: {"value": 77, "unit": "mmHg"}
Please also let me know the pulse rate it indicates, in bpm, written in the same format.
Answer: {"value": 79, "unit": "bpm"}
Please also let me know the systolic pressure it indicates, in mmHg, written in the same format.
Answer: {"value": 102, "unit": "mmHg"}
